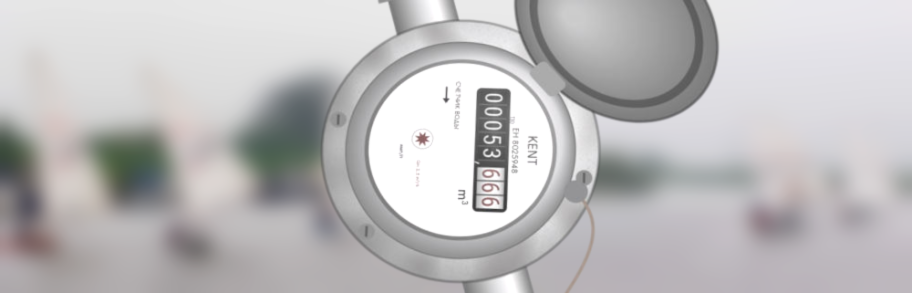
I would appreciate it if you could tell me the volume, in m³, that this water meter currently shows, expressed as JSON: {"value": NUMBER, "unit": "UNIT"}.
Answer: {"value": 53.666, "unit": "m³"}
